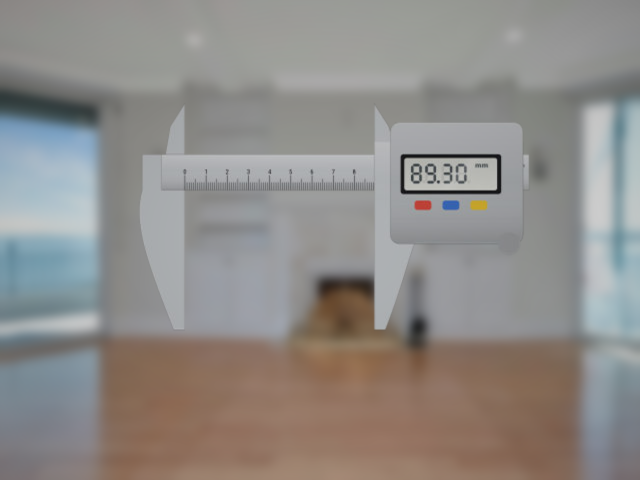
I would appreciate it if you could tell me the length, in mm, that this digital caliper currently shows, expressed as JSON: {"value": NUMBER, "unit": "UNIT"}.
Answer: {"value": 89.30, "unit": "mm"}
